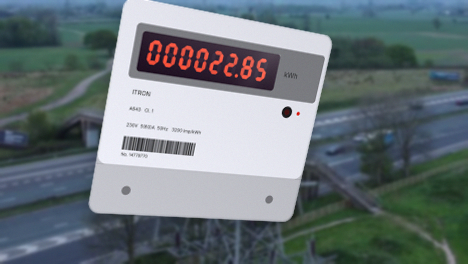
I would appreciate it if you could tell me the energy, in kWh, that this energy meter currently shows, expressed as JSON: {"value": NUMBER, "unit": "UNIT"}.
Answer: {"value": 22.85, "unit": "kWh"}
